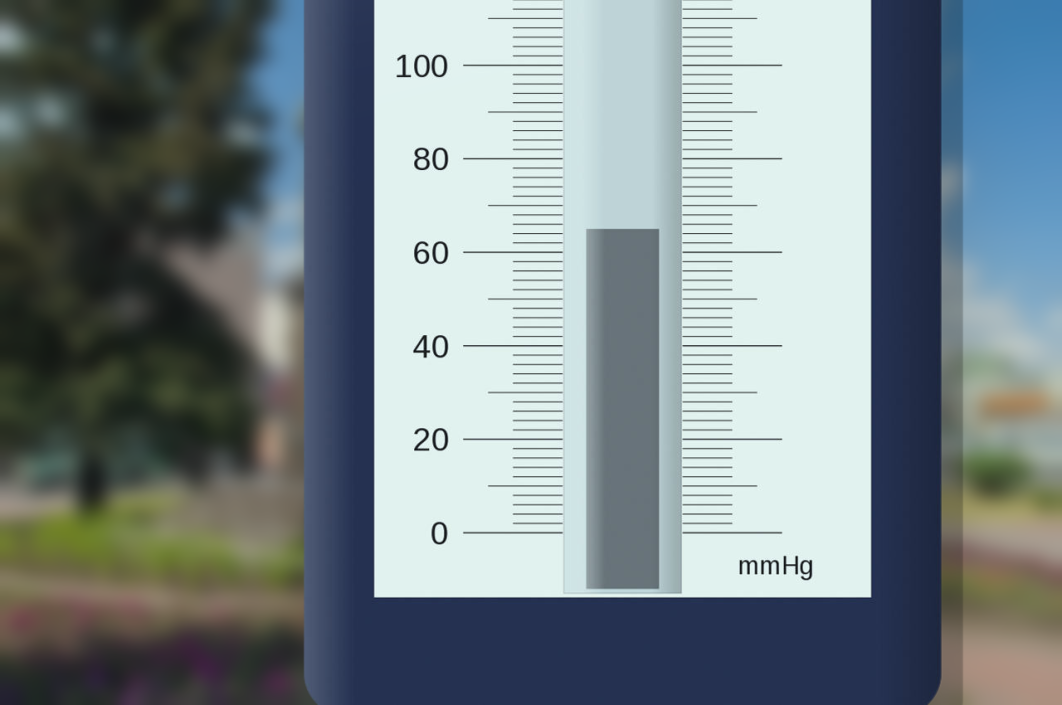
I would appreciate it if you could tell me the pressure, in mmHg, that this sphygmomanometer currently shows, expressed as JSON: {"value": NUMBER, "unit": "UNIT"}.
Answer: {"value": 65, "unit": "mmHg"}
